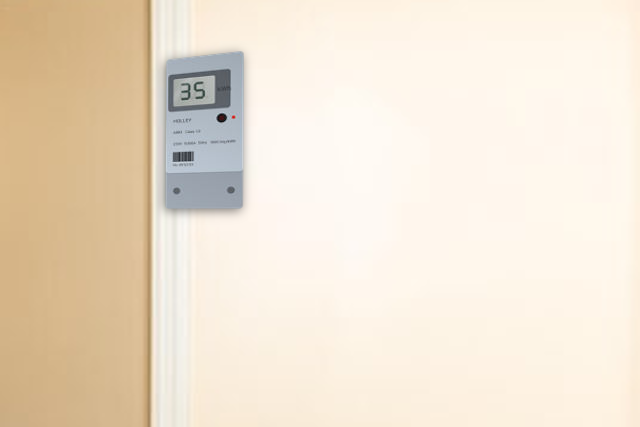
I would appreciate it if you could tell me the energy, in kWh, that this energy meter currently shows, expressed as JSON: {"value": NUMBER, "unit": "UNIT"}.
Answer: {"value": 35, "unit": "kWh"}
